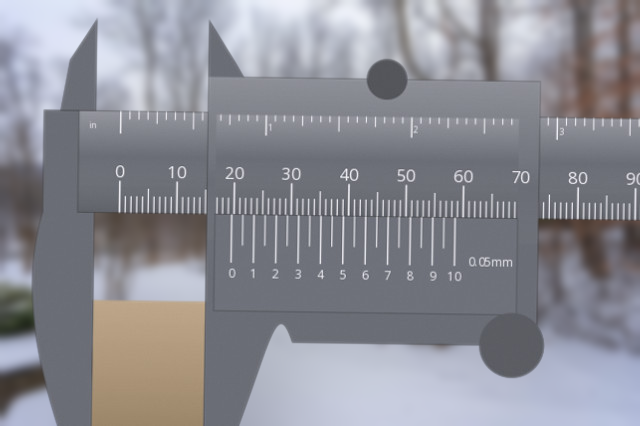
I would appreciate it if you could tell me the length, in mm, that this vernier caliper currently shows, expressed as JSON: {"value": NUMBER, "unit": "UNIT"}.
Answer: {"value": 19.6, "unit": "mm"}
